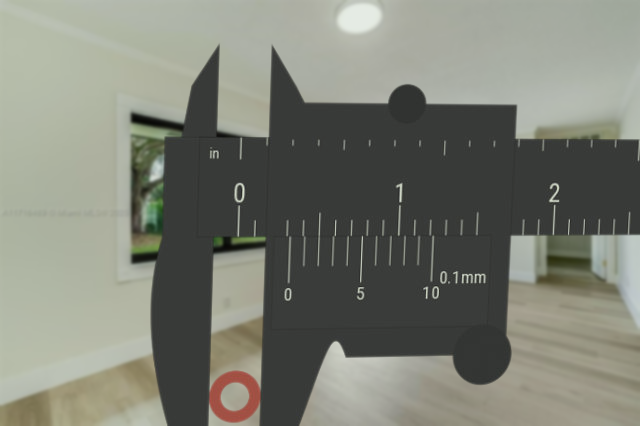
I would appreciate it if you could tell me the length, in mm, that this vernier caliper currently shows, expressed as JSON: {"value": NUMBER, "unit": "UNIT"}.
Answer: {"value": 3.2, "unit": "mm"}
